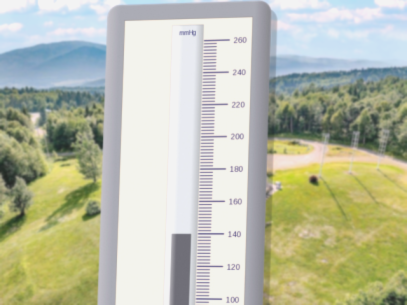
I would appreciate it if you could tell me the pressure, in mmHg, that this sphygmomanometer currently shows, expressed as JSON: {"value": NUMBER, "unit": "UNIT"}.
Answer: {"value": 140, "unit": "mmHg"}
